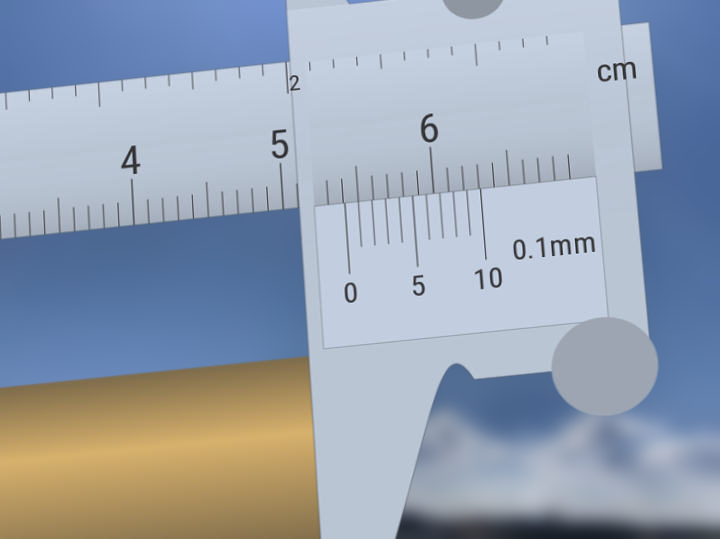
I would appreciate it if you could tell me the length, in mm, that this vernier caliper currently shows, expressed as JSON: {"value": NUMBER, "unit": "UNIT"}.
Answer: {"value": 54.1, "unit": "mm"}
